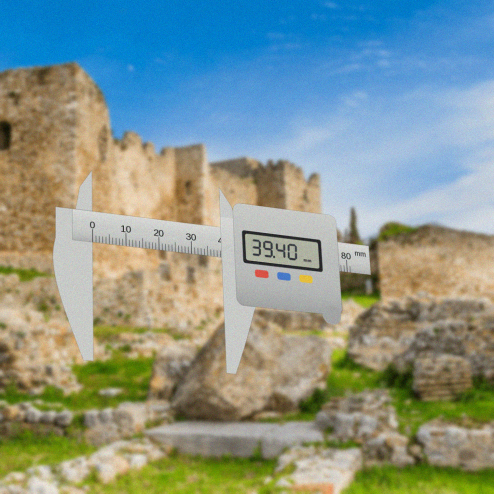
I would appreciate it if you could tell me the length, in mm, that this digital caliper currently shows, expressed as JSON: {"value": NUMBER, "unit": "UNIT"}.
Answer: {"value": 39.40, "unit": "mm"}
